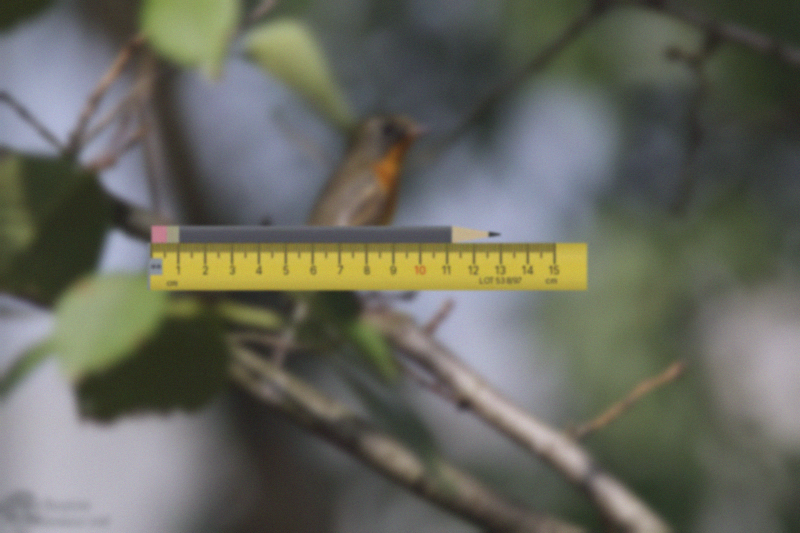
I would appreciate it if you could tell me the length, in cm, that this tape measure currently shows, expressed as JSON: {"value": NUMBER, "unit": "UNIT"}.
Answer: {"value": 13, "unit": "cm"}
